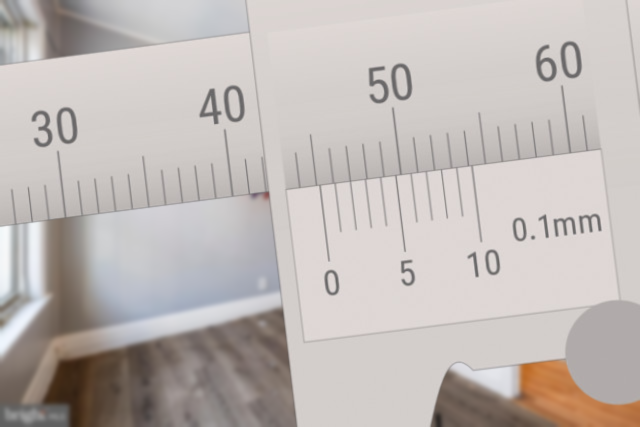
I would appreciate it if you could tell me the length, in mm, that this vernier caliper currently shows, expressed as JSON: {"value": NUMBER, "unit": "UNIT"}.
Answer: {"value": 45.2, "unit": "mm"}
